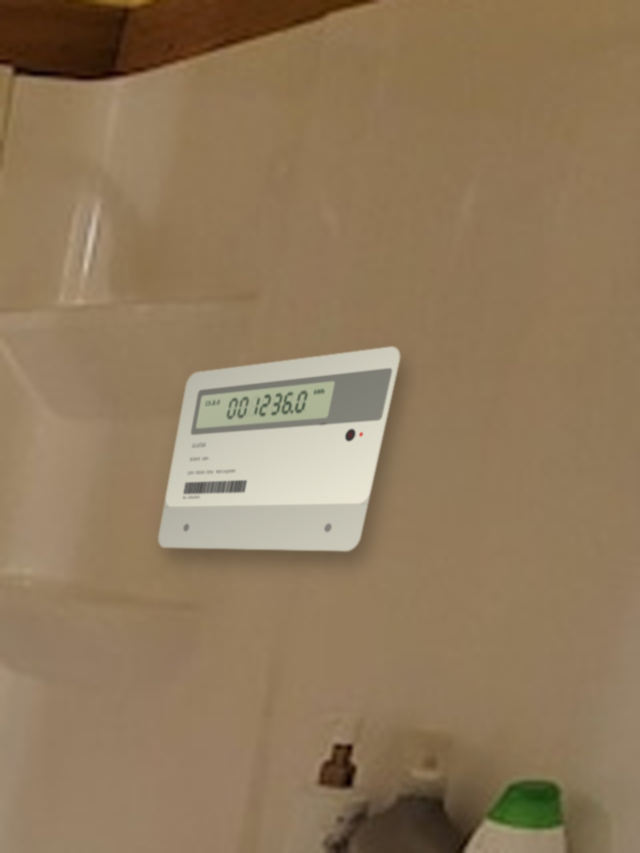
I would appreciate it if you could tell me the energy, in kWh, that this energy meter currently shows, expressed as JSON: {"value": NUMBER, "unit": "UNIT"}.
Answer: {"value": 1236.0, "unit": "kWh"}
